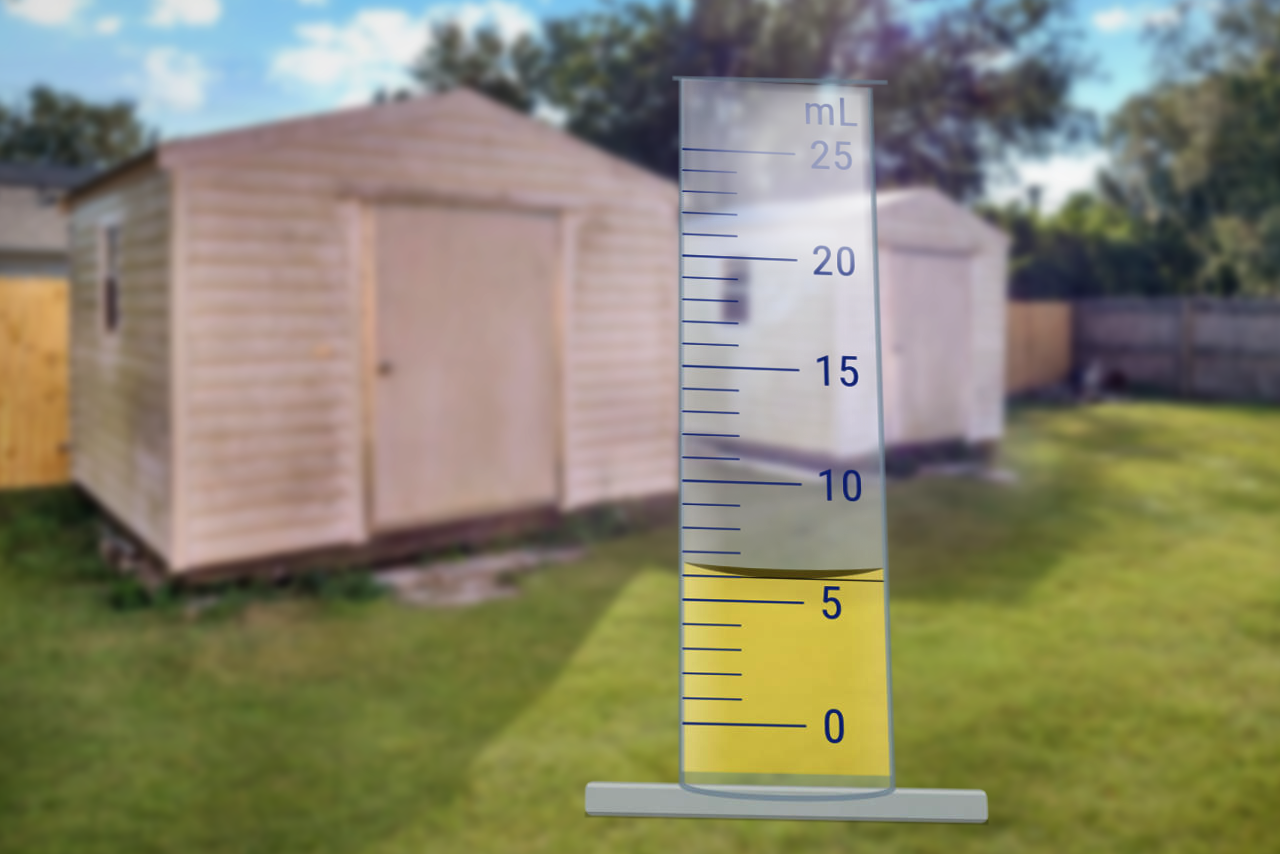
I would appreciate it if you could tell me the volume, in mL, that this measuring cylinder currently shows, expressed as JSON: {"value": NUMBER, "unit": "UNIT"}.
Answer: {"value": 6, "unit": "mL"}
